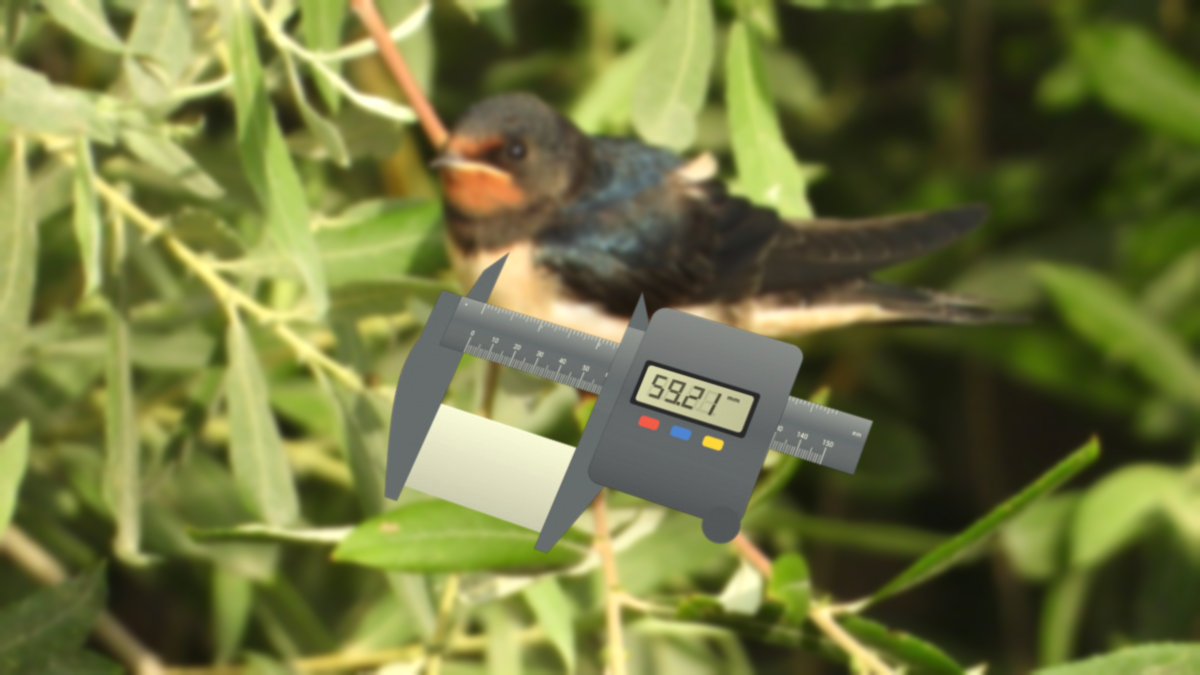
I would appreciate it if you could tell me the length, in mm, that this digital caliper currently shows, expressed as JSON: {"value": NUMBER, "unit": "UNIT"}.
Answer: {"value": 59.21, "unit": "mm"}
